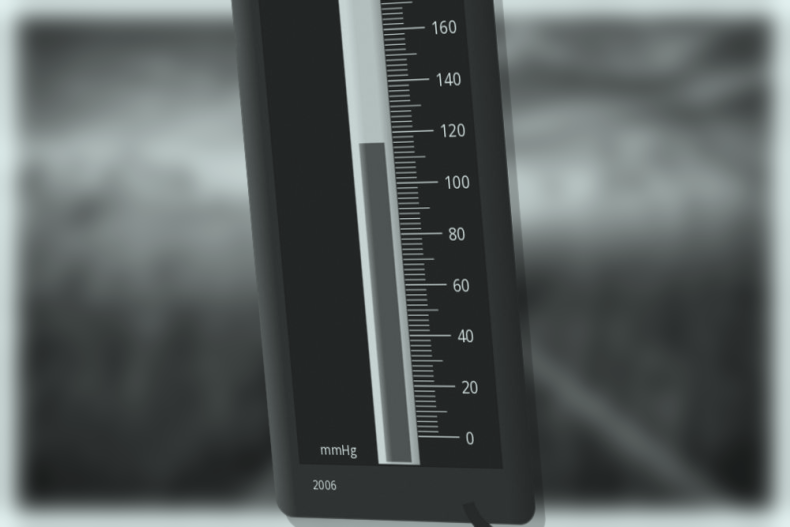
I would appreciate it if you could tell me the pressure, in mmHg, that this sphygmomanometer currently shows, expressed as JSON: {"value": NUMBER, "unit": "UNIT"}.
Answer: {"value": 116, "unit": "mmHg"}
